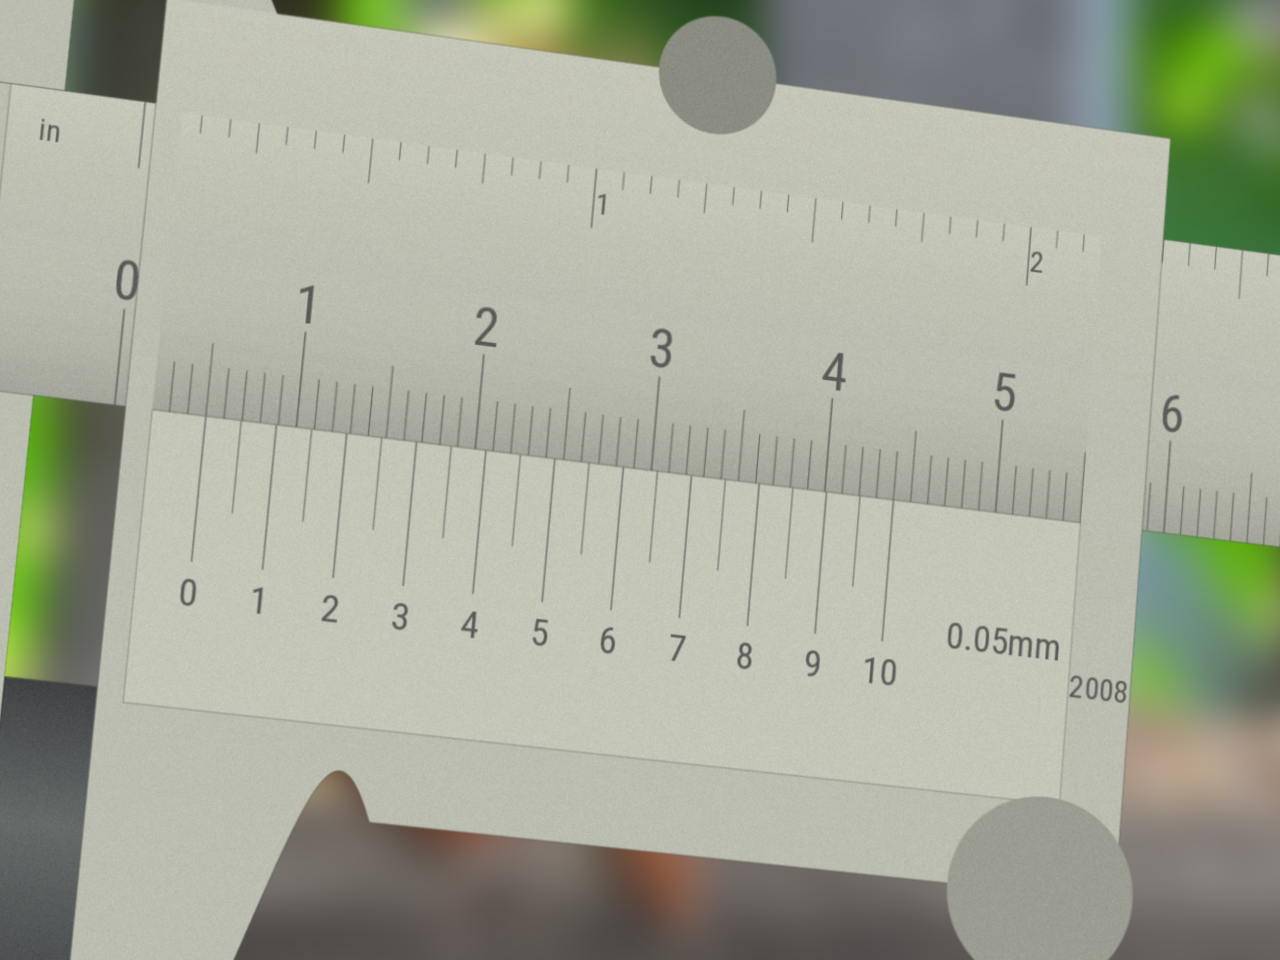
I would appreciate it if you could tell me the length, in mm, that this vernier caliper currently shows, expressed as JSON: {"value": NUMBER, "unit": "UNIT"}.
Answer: {"value": 5.0, "unit": "mm"}
